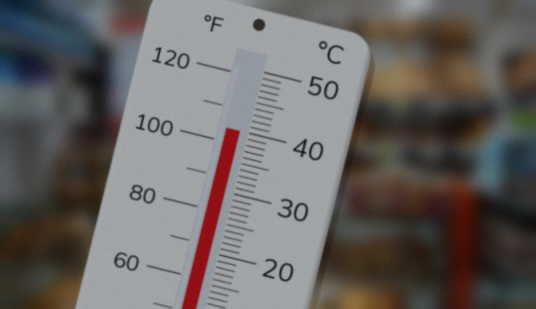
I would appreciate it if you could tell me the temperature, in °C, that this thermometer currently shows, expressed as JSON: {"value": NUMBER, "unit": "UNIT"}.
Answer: {"value": 40, "unit": "°C"}
